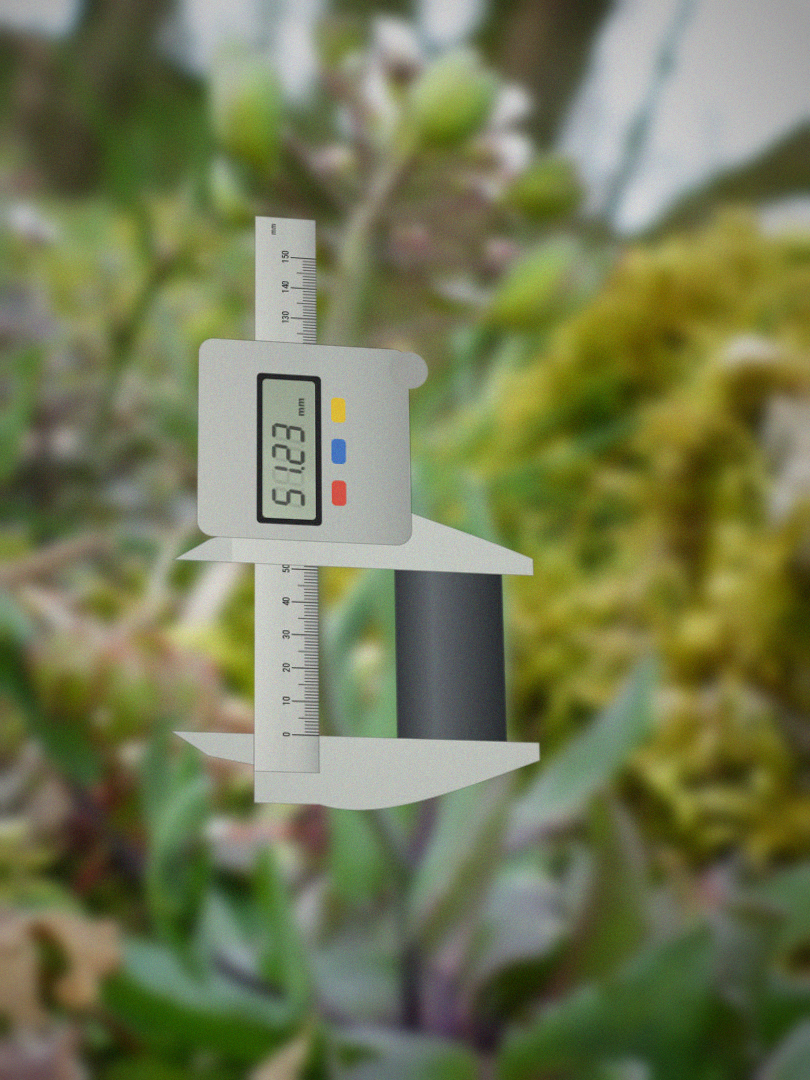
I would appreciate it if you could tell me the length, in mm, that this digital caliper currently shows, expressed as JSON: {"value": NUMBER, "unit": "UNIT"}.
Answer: {"value": 51.23, "unit": "mm"}
